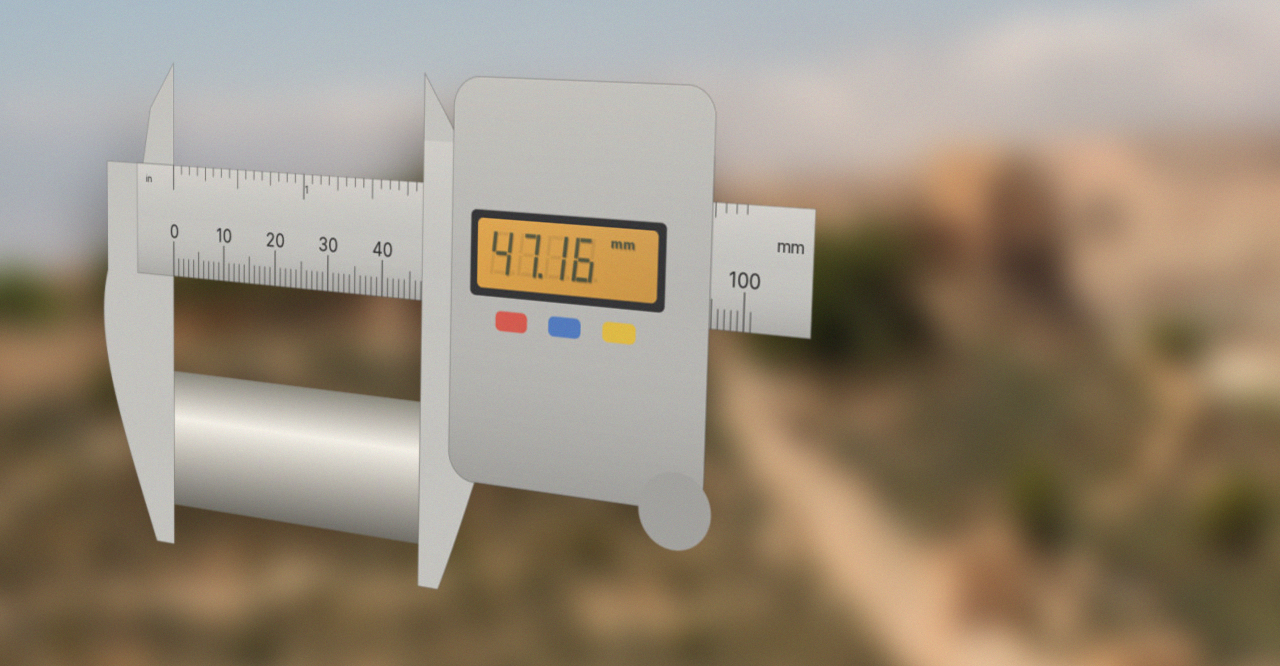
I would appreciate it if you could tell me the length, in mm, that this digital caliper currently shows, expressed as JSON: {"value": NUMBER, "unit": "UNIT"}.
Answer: {"value": 47.16, "unit": "mm"}
